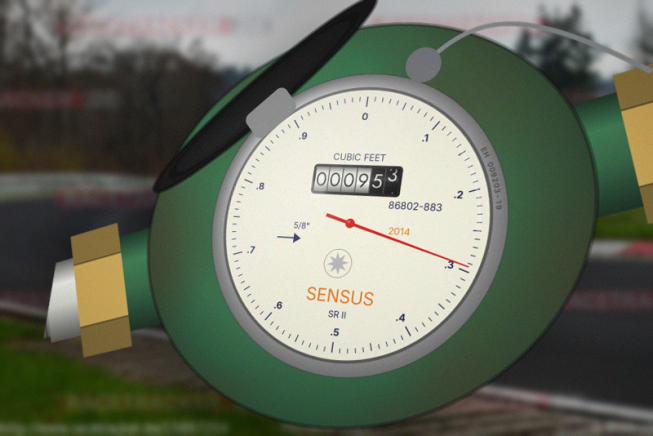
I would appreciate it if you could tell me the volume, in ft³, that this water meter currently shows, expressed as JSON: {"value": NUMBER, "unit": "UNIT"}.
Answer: {"value": 953.29, "unit": "ft³"}
